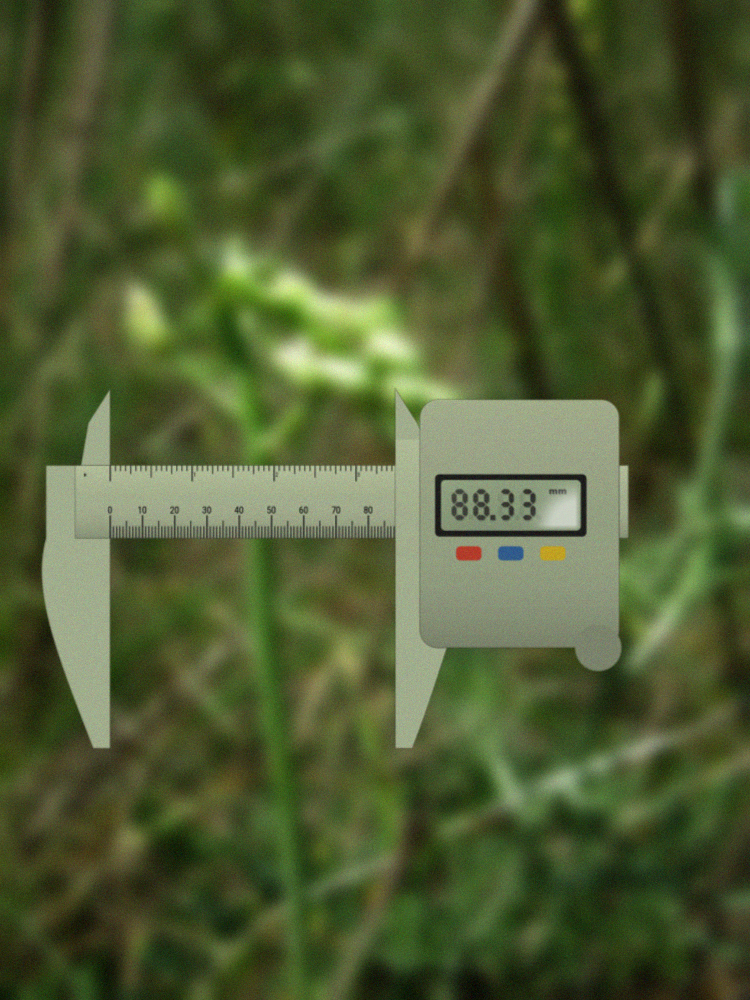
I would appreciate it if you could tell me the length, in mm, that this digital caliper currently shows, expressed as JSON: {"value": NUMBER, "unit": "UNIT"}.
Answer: {"value": 88.33, "unit": "mm"}
